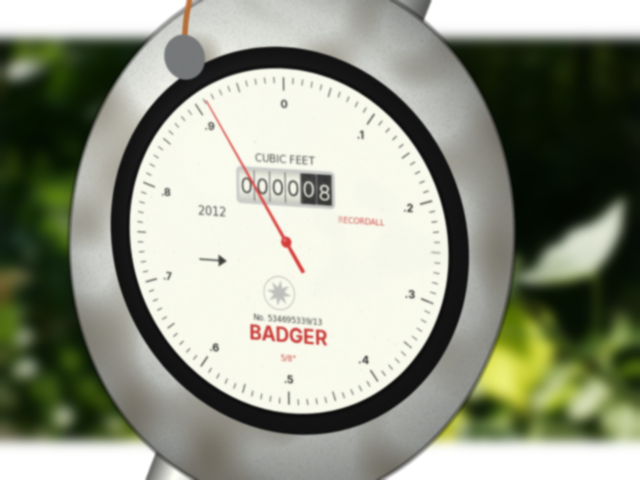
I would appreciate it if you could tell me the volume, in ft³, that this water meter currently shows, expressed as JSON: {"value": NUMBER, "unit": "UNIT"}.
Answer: {"value": 7.91, "unit": "ft³"}
